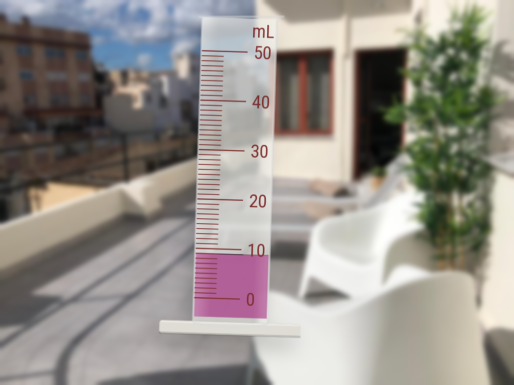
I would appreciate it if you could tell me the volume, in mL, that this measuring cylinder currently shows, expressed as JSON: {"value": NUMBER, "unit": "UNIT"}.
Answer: {"value": 9, "unit": "mL"}
